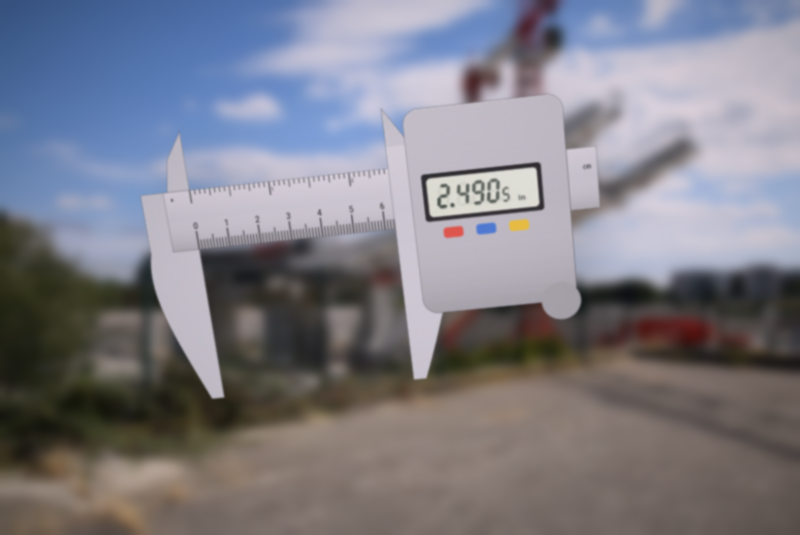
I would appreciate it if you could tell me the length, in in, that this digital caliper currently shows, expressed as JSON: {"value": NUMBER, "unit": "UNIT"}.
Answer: {"value": 2.4905, "unit": "in"}
